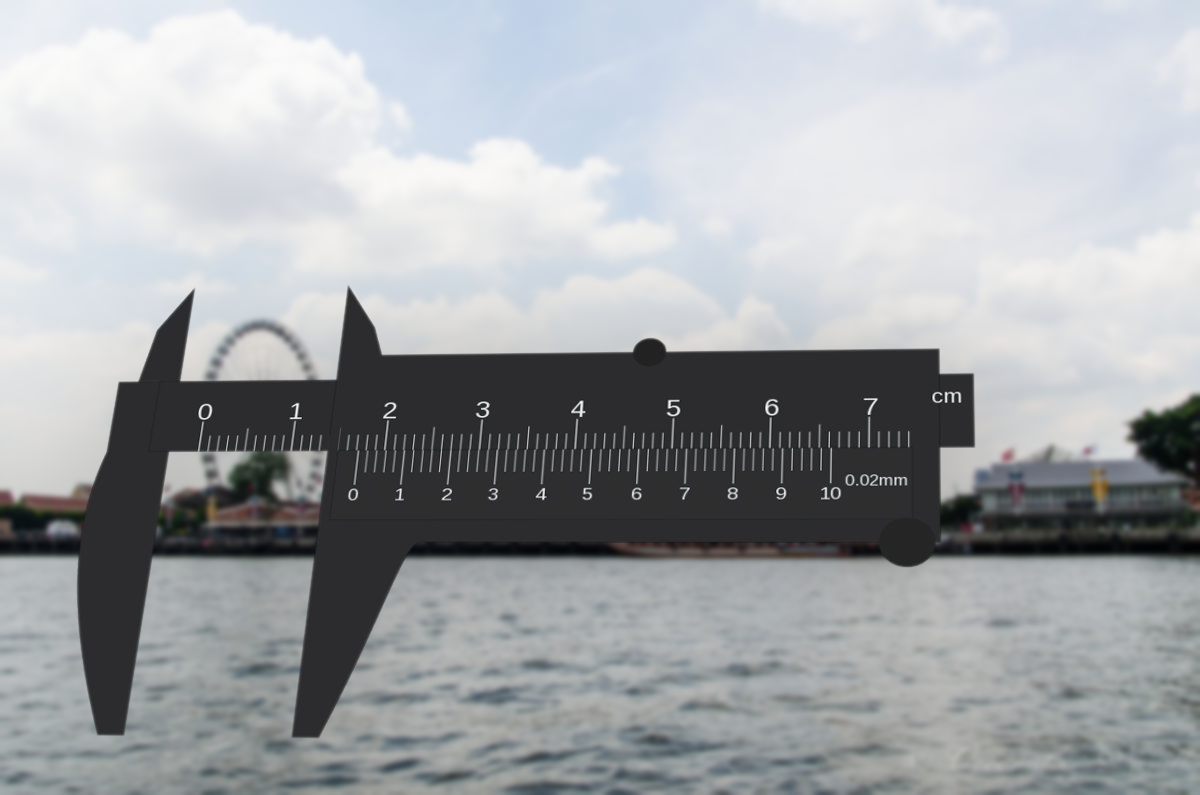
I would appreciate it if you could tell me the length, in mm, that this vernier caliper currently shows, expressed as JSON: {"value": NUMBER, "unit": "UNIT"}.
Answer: {"value": 17.2, "unit": "mm"}
